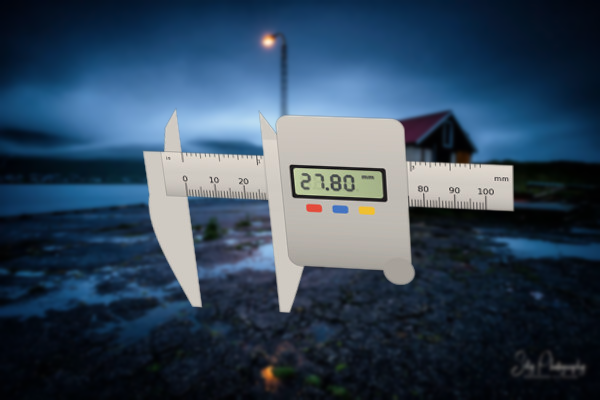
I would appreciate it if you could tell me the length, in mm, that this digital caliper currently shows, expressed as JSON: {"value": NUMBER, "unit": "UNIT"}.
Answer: {"value": 27.80, "unit": "mm"}
